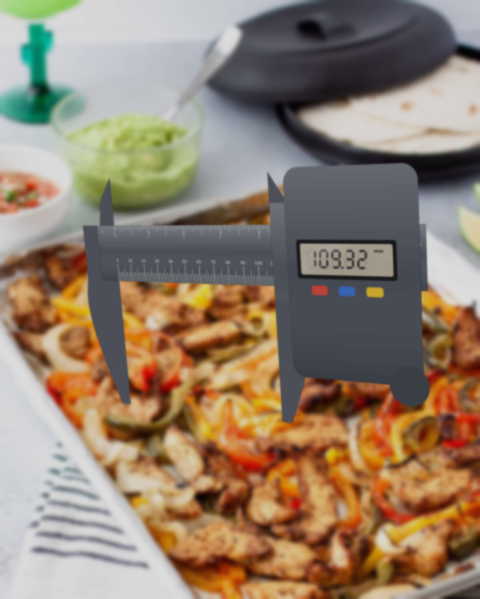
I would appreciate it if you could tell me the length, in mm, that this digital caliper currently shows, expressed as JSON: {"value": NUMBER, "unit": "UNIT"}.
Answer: {"value": 109.32, "unit": "mm"}
